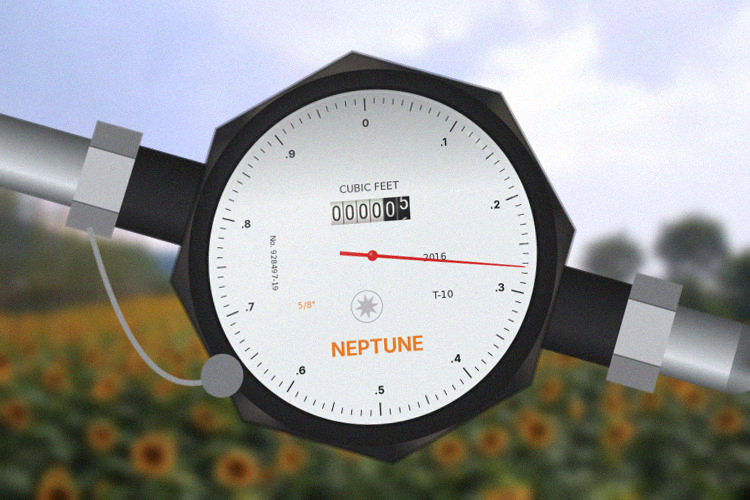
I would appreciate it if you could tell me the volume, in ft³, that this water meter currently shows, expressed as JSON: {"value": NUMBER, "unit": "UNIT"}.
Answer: {"value": 5.27, "unit": "ft³"}
